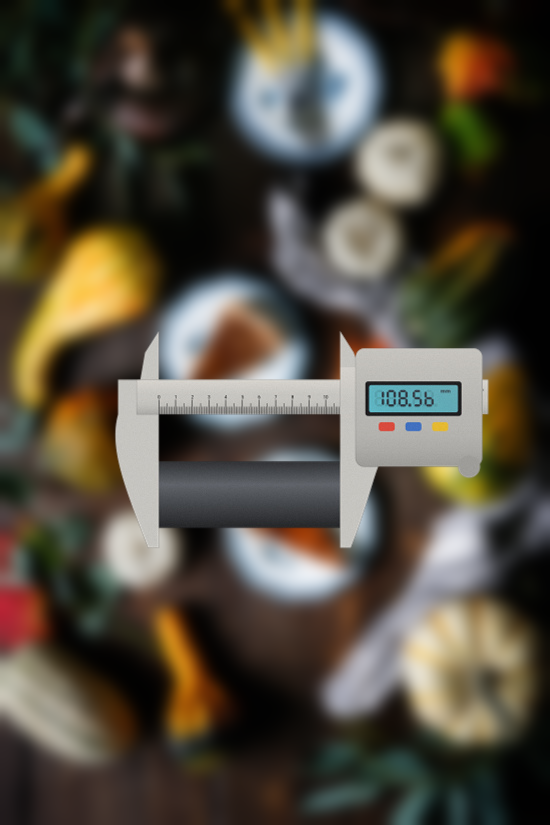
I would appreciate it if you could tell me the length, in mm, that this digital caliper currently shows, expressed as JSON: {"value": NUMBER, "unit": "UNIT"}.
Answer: {"value": 108.56, "unit": "mm"}
